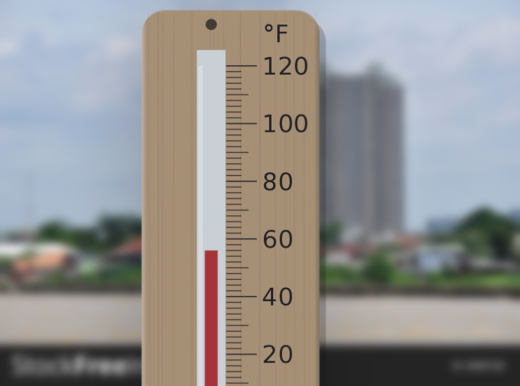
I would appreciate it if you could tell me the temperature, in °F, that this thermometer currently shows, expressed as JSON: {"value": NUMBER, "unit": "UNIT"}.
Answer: {"value": 56, "unit": "°F"}
